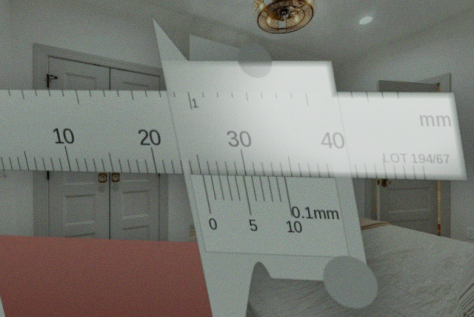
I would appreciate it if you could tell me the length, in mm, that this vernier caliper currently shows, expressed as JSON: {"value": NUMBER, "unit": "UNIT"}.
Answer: {"value": 25.2, "unit": "mm"}
